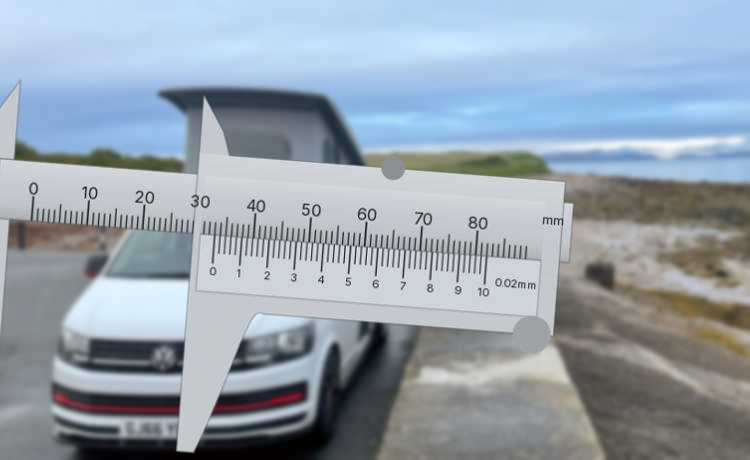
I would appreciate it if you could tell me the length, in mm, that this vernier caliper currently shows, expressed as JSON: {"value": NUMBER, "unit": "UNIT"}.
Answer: {"value": 33.0, "unit": "mm"}
